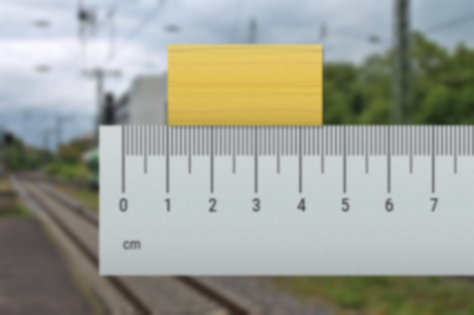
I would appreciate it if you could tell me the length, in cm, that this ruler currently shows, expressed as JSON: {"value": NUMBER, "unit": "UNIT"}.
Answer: {"value": 3.5, "unit": "cm"}
